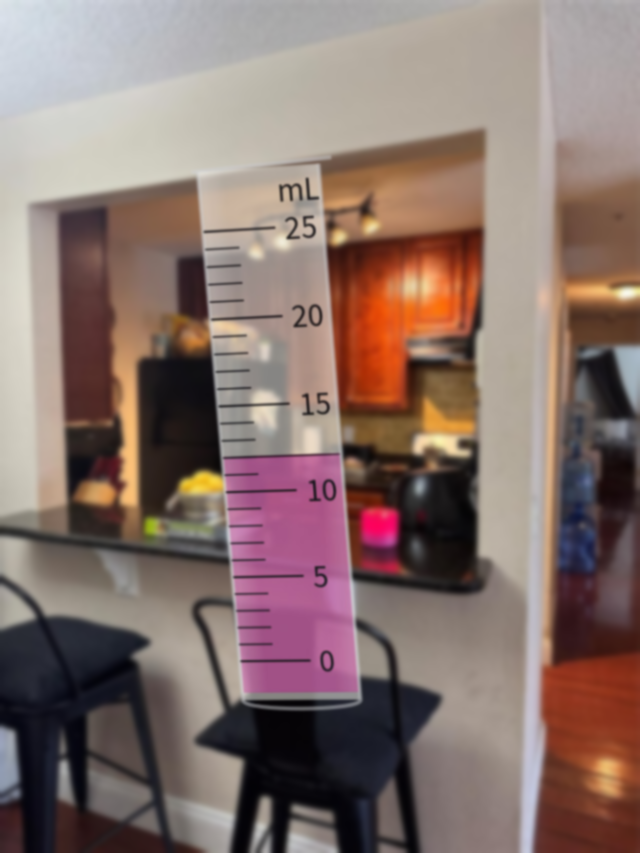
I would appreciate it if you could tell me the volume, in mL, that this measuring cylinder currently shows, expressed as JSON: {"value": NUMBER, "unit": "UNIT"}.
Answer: {"value": 12, "unit": "mL"}
